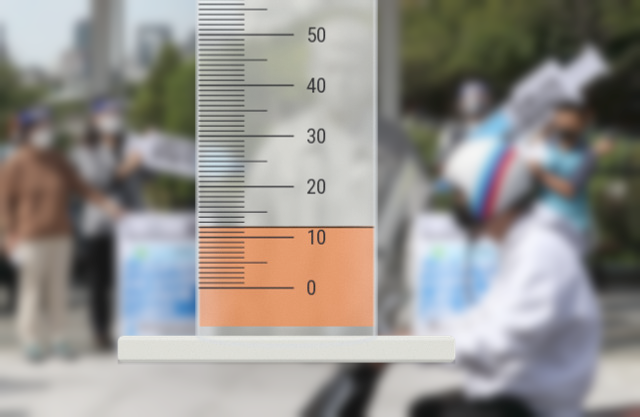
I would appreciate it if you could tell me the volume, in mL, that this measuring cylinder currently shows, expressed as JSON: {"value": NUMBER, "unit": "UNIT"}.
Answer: {"value": 12, "unit": "mL"}
